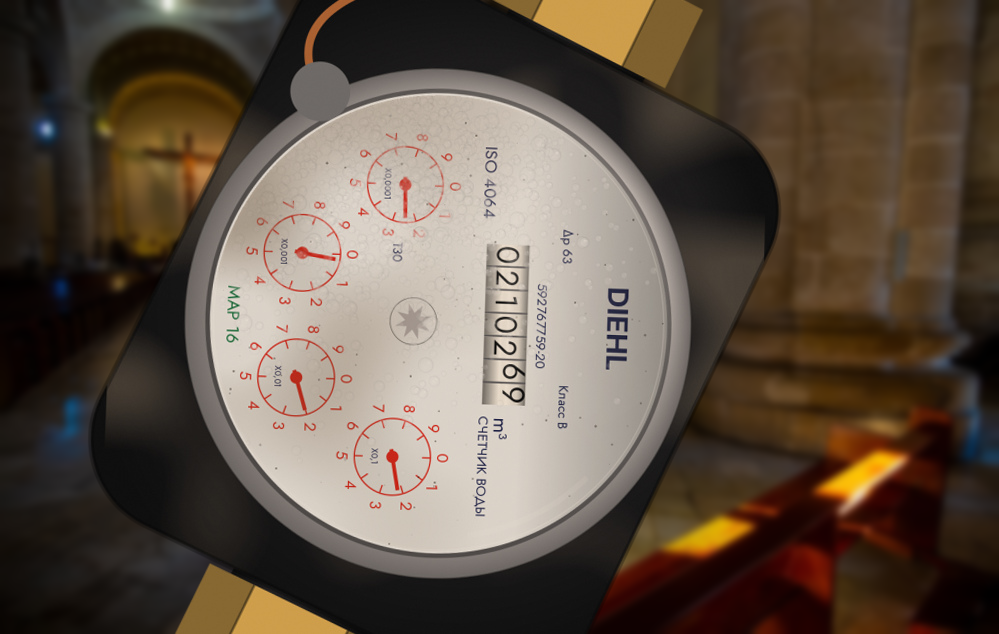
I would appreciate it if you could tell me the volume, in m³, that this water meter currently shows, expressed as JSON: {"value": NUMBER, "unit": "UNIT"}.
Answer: {"value": 210269.2202, "unit": "m³"}
